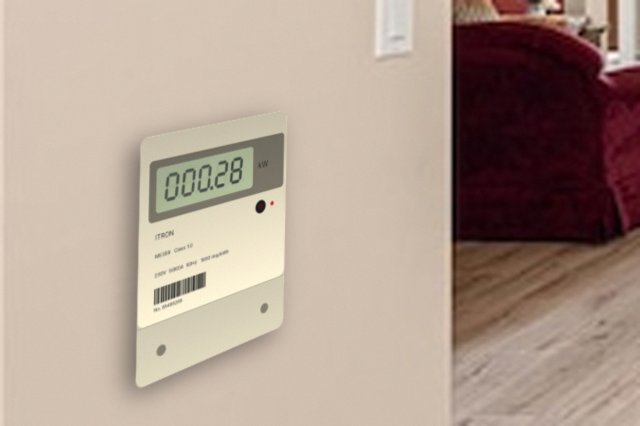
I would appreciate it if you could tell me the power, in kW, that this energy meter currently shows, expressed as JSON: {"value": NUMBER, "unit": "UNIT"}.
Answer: {"value": 0.28, "unit": "kW"}
